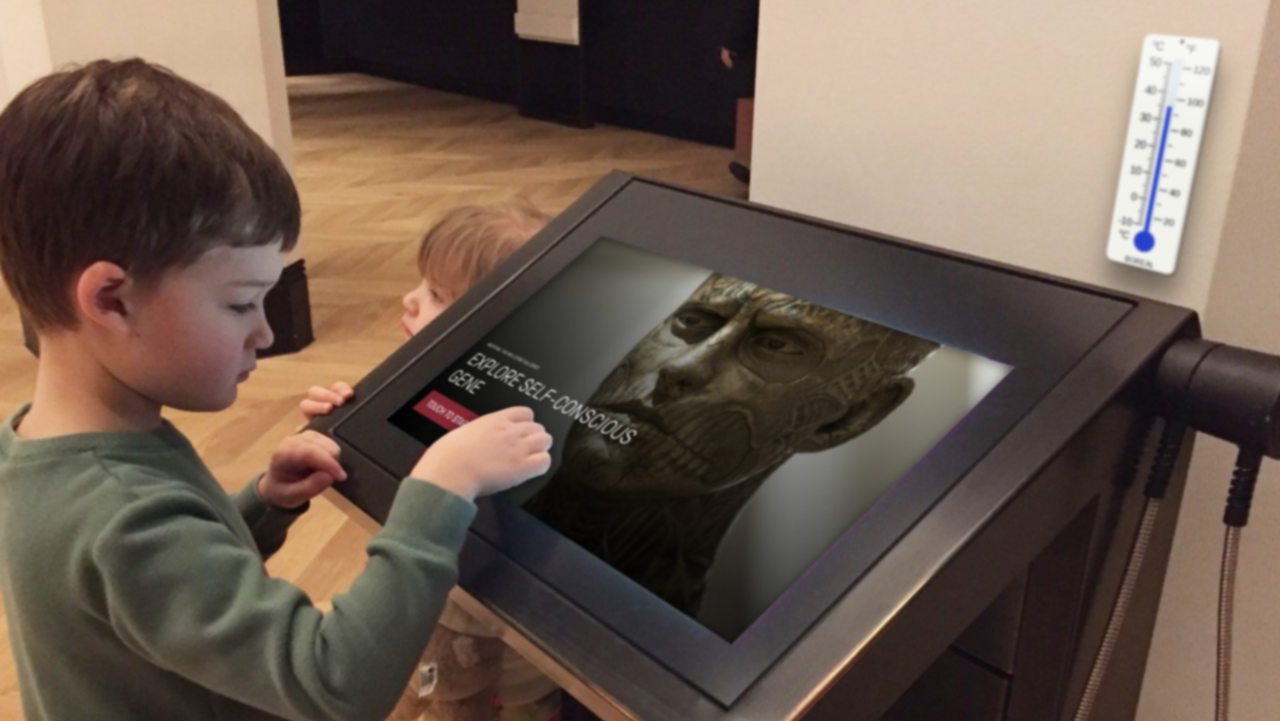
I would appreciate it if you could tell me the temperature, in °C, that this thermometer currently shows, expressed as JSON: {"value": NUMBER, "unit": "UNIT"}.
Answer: {"value": 35, "unit": "°C"}
